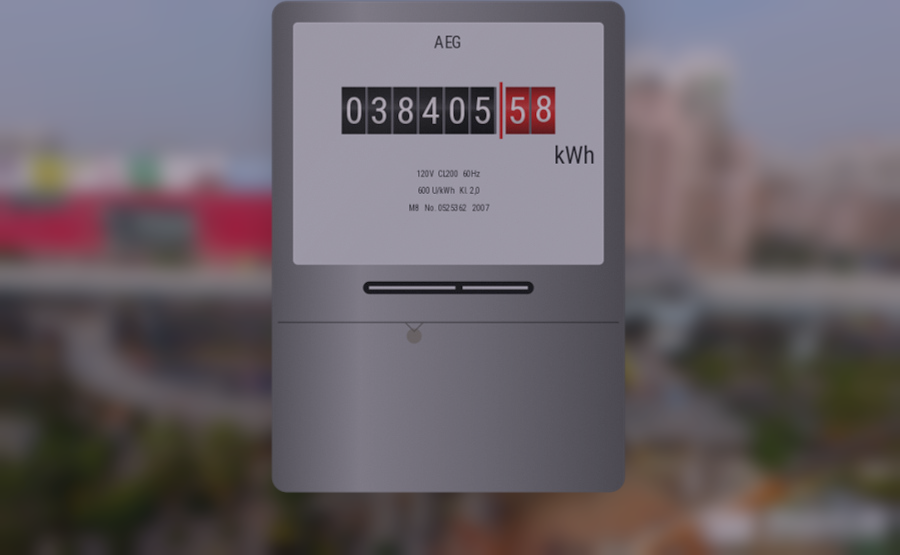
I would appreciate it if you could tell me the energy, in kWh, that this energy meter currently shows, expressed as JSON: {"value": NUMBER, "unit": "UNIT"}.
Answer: {"value": 38405.58, "unit": "kWh"}
